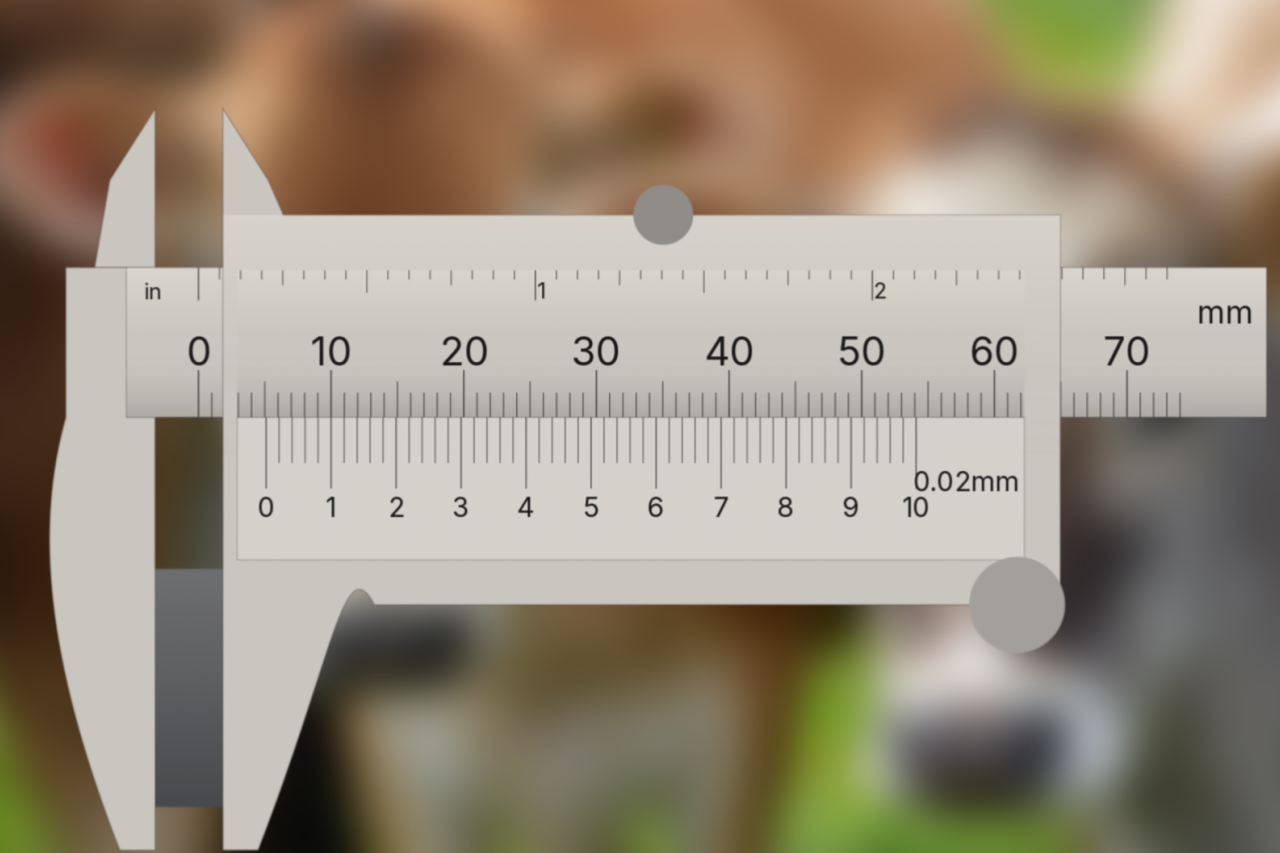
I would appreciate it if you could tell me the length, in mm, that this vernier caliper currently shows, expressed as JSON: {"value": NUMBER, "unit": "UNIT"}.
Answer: {"value": 5.1, "unit": "mm"}
